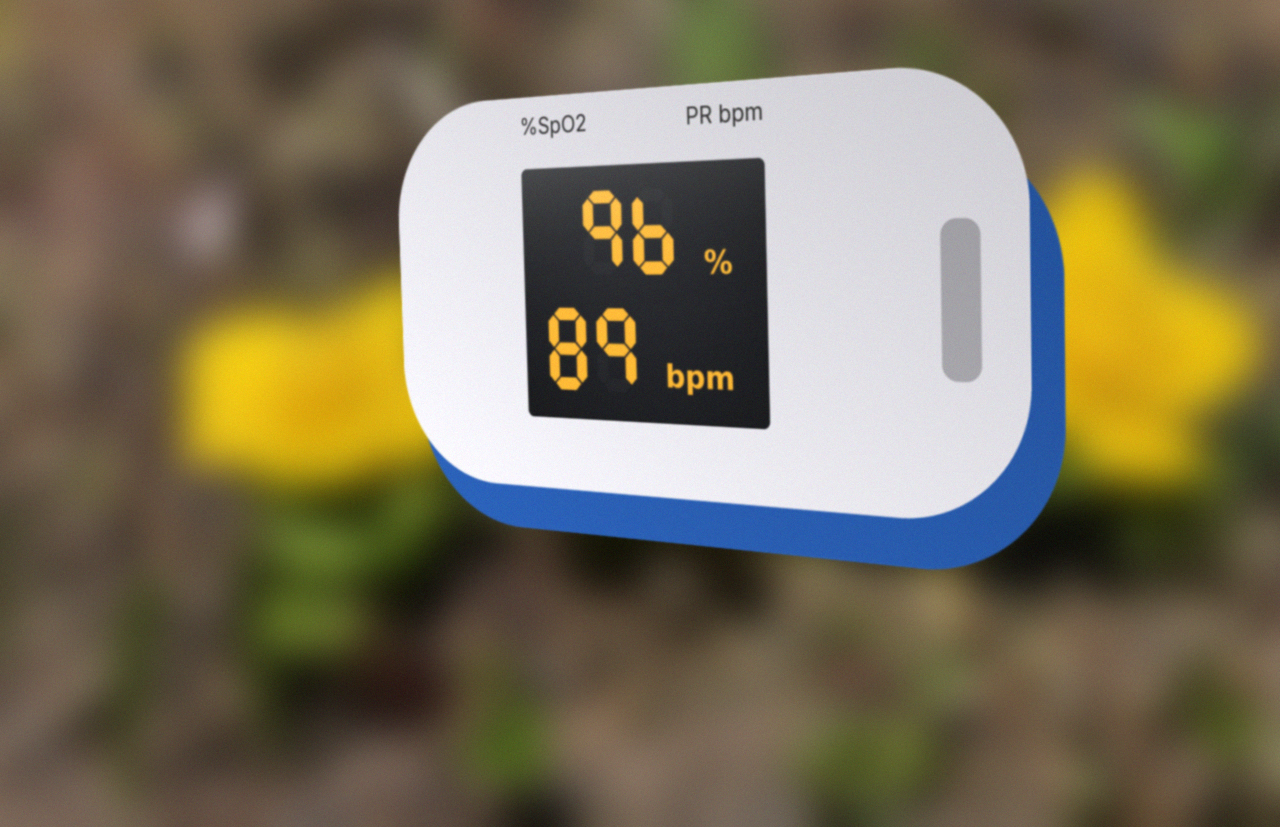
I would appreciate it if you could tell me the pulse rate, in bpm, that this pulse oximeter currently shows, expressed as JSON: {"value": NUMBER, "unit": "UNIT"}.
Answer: {"value": 89, "unit": "bpm"}
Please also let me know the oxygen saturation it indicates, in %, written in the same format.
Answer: {"value": 96, "unit": "%"}
